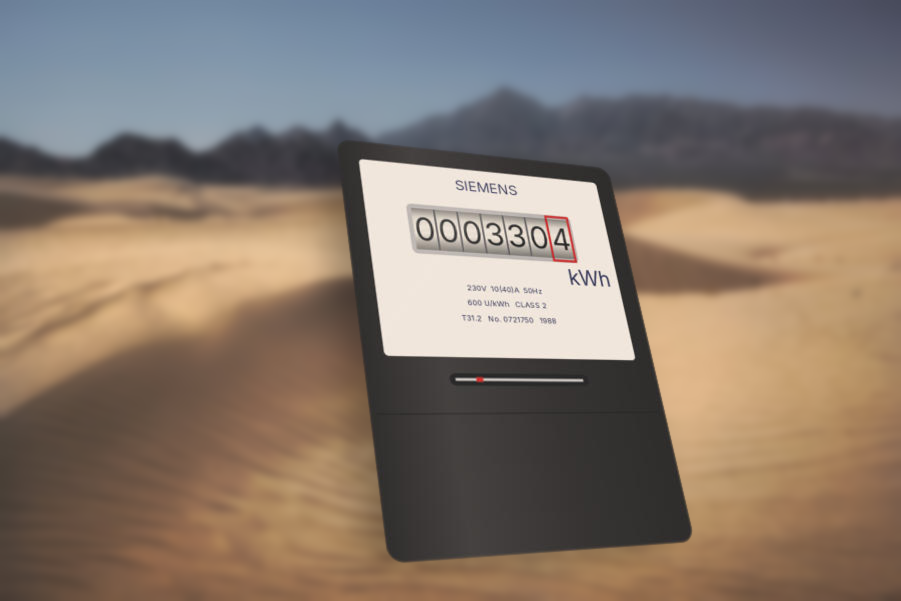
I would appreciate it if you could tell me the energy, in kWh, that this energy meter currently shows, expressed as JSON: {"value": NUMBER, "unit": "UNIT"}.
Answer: {"value": 330.4, "unit": "kWh"}
